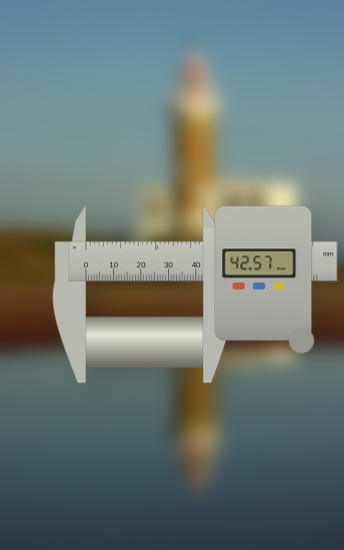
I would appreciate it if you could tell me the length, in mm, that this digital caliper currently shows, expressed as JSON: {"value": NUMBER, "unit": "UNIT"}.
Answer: {"value": 42.57, "unit": "mm"}
